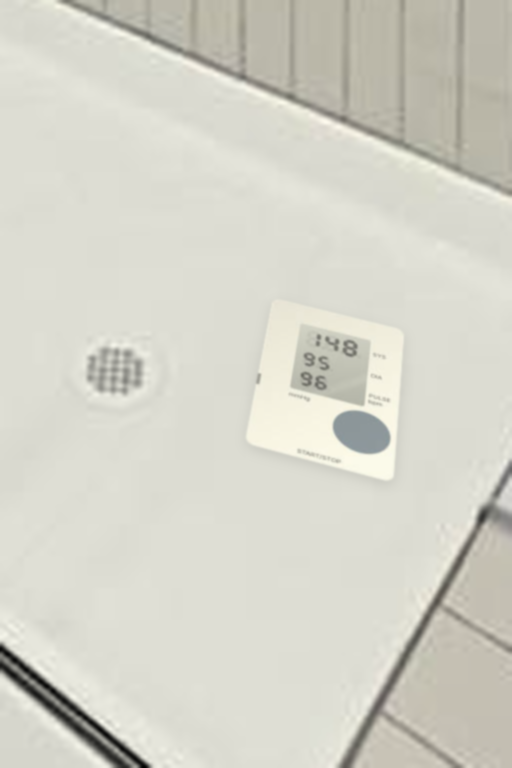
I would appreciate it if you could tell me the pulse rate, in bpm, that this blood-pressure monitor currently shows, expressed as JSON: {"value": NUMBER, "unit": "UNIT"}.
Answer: {"value": 96, "unit": "bpm"}
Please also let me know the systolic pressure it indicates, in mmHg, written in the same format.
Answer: {"value": 148, "unit": "mmHg"}
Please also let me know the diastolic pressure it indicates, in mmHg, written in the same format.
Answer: {"value": 95, "unit": "mmHg"}
